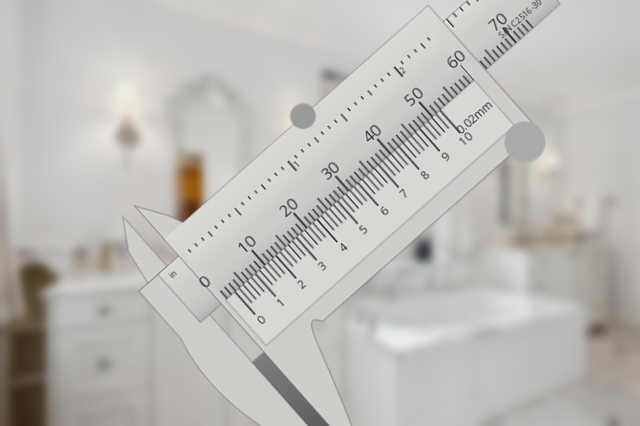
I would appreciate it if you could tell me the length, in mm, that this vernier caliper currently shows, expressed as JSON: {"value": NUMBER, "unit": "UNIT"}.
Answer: {"value": 2.8, "unit": "mm"}
